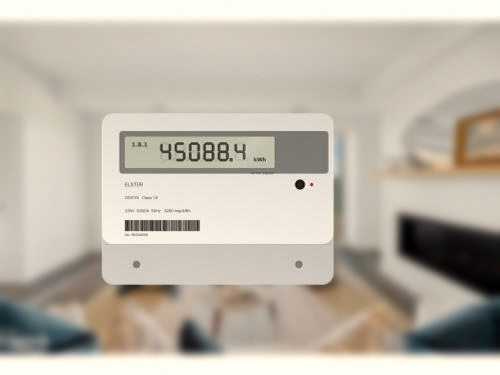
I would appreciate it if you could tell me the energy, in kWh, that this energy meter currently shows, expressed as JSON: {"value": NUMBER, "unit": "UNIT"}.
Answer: {"value": 45088.4, "unit": "kWh"}
